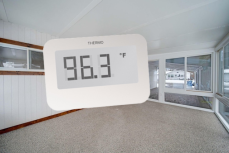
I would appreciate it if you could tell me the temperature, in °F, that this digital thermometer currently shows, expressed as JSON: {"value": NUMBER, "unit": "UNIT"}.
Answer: {"value": 96.3, "unit": "°F"}
